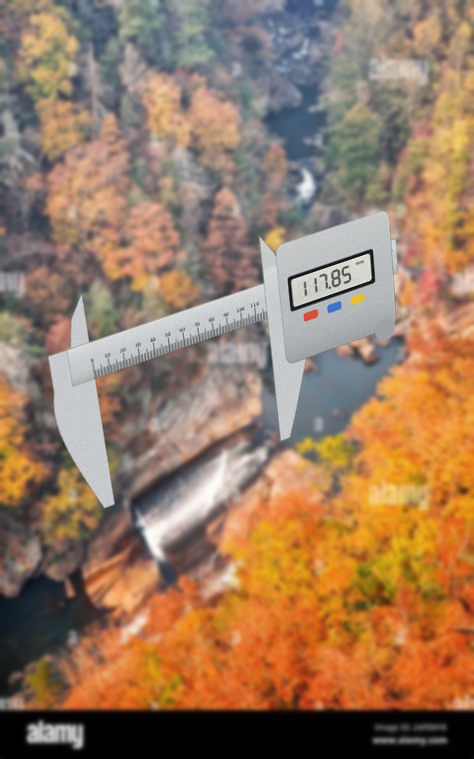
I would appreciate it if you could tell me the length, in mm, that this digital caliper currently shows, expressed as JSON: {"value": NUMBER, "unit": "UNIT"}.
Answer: {"value": 117.85, "unit": "mm"}
